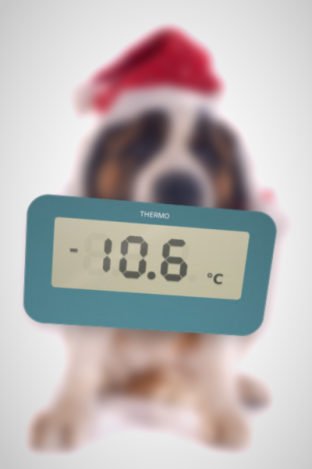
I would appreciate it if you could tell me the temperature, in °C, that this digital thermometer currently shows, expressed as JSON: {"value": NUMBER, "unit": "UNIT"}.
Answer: {"value": -10.6, "unit": "°C"}
